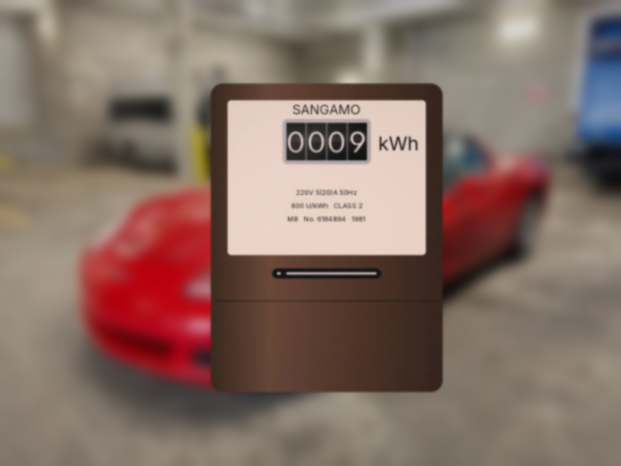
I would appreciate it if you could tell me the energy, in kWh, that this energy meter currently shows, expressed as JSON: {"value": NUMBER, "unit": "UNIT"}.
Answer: {"value": 9, "unit": "kWh"}
